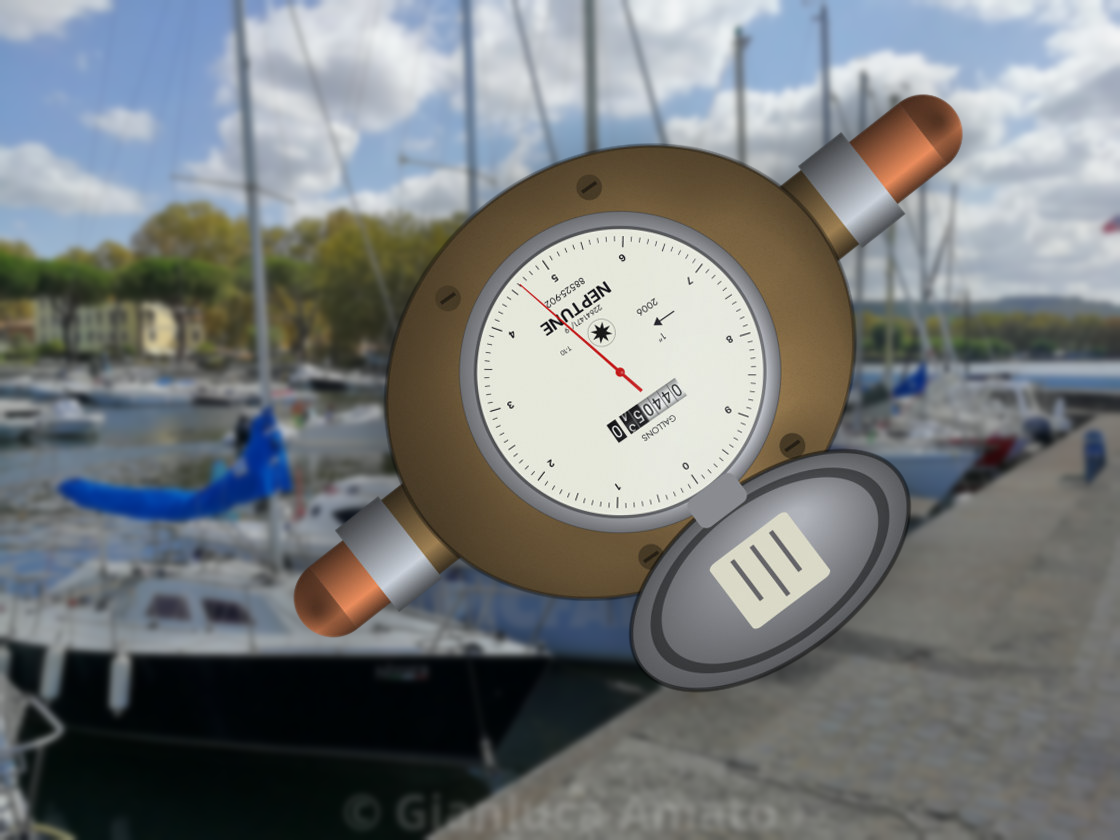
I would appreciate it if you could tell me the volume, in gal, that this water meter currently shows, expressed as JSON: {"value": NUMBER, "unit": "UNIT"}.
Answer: {"value": 440534.6, "unit": "gal"}
